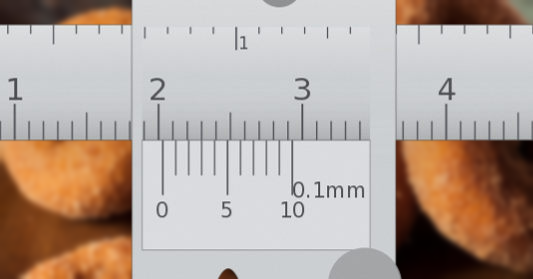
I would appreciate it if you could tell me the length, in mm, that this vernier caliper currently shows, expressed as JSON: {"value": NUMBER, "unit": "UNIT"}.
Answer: {"value": 20.3, "unit": "mm"}
